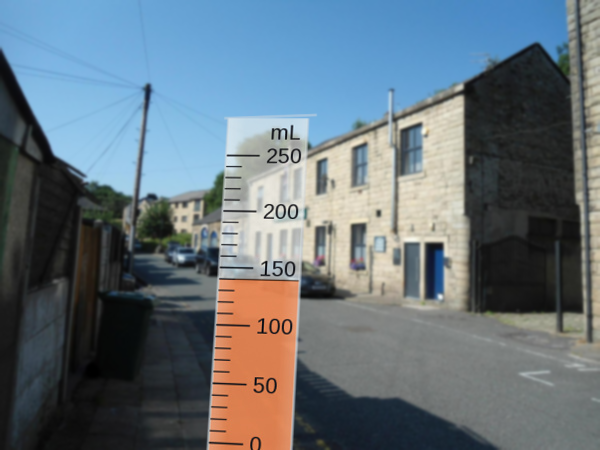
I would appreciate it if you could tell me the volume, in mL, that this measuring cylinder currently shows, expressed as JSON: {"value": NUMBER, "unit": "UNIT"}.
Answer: {"value": 140, "unit": "mL"}
